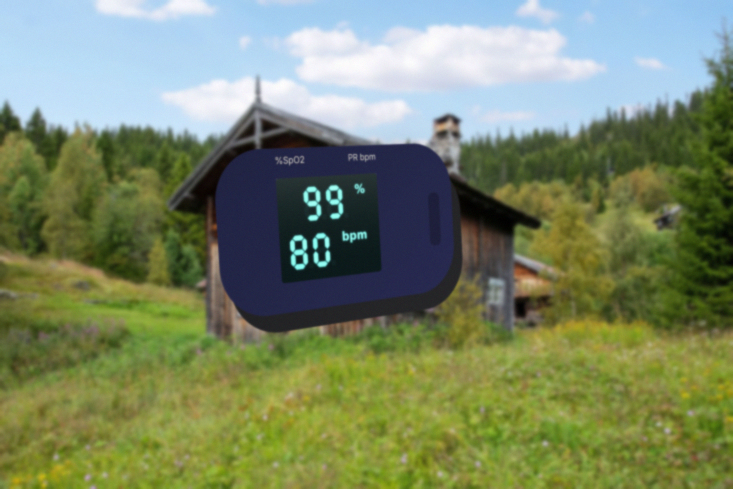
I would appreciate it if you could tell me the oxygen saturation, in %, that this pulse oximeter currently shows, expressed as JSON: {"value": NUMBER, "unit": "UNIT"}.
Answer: {"value": 99, "unit": "%"}
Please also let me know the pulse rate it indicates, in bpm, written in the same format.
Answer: {"value": 80, "unit": "bpm"}
